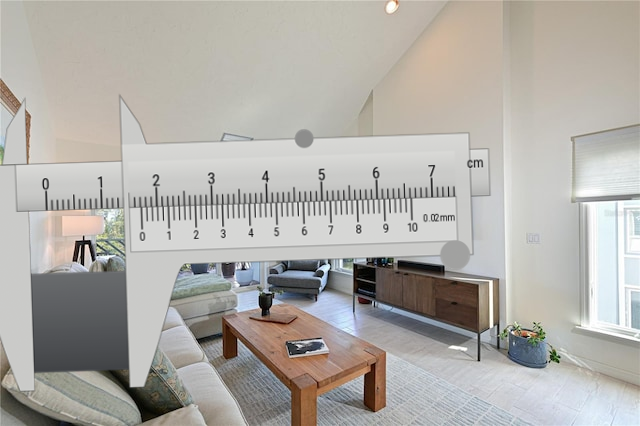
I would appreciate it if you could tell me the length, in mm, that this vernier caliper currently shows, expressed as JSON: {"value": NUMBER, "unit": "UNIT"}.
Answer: {"value": 17.2, "unit": "mm"}
